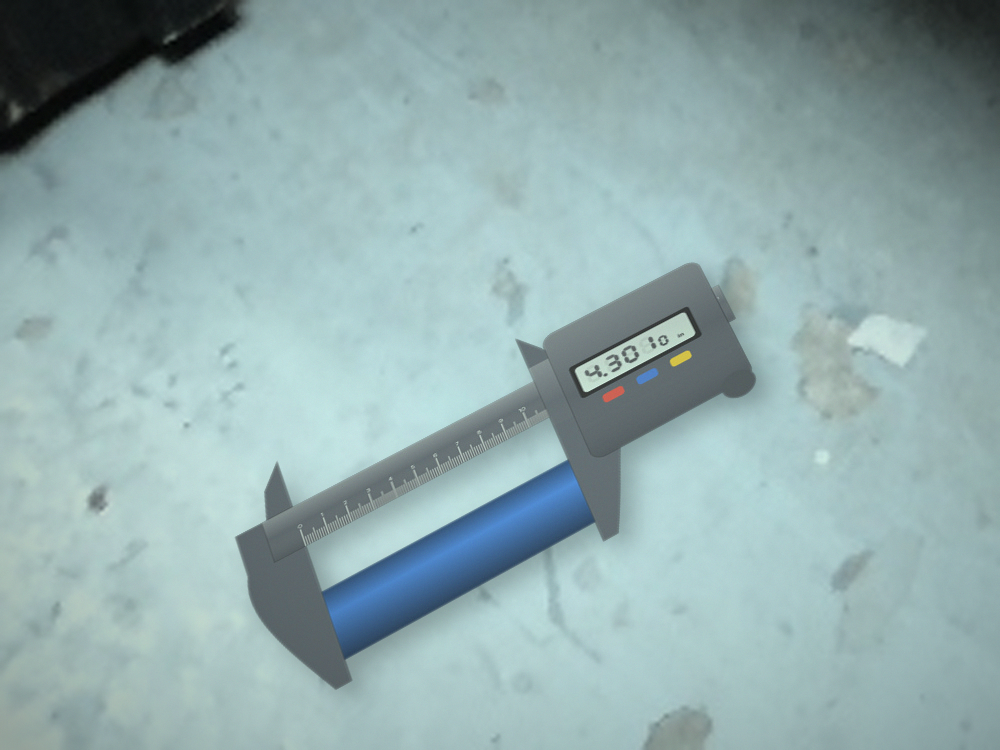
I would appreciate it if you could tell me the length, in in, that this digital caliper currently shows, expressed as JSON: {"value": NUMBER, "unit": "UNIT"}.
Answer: {"value": 4.3010, "unit": "in"}
